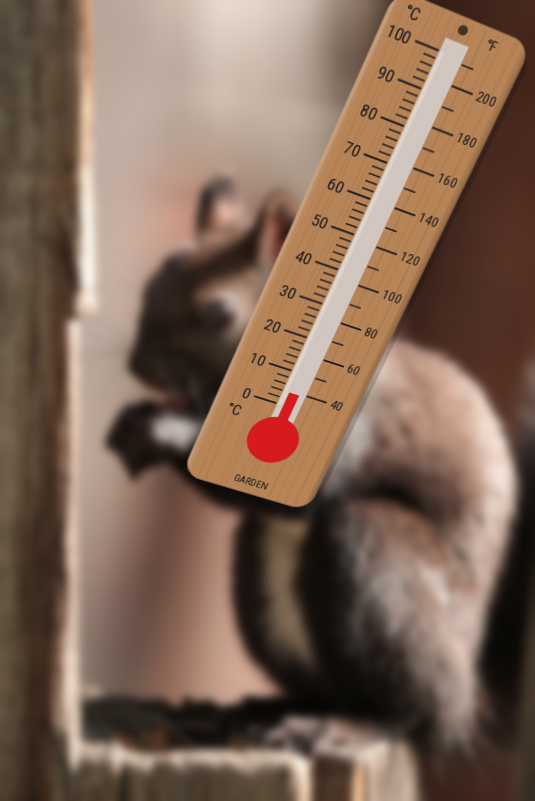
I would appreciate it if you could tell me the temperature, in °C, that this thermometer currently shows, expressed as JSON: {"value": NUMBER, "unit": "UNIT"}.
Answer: {"value": 4, "unit": "°C"}
